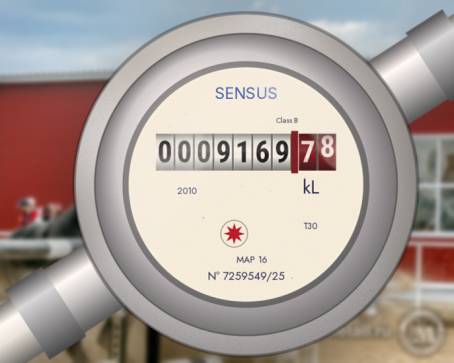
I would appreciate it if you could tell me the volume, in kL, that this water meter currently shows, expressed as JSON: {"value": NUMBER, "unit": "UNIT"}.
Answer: {"value": 9169.78, "unit": "kL"}
